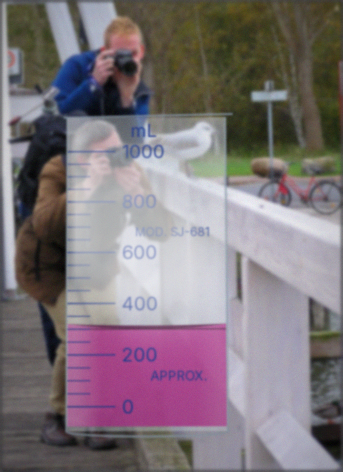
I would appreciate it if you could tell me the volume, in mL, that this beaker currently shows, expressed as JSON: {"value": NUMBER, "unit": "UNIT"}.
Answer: {"value": 300, "unit": "mL"}
